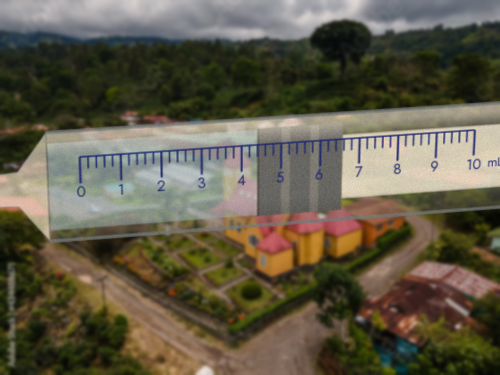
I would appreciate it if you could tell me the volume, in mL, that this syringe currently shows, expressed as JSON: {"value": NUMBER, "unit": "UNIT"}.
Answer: {"value": 4.4, "unit": "mL"}
